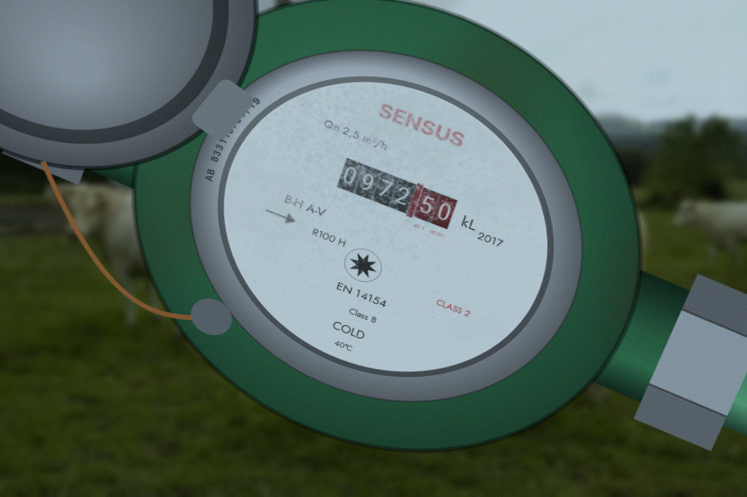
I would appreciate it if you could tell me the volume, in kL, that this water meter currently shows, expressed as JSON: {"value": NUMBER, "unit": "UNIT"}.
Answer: {"value": 972.50, "unit": "kL"}
